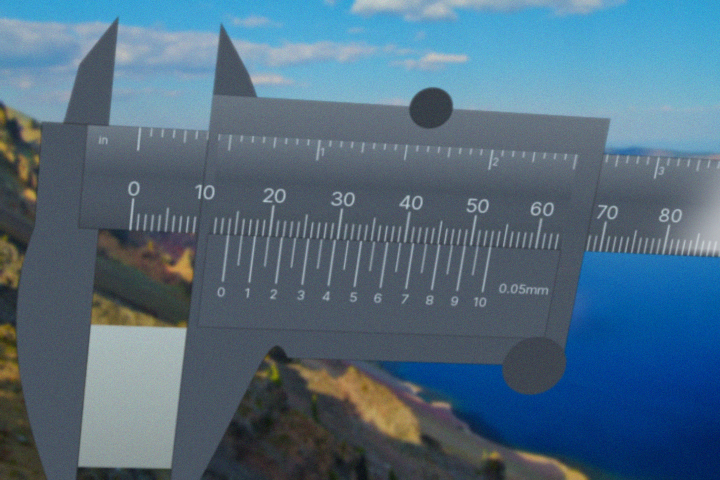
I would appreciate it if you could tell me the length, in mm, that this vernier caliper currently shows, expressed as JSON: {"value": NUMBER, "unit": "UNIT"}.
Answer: {"value": 14.0, "unit": "mm"}
